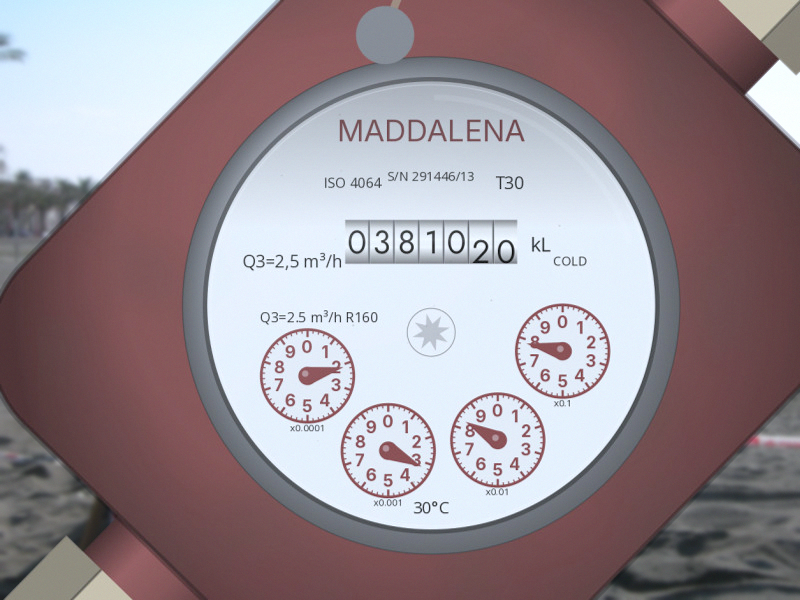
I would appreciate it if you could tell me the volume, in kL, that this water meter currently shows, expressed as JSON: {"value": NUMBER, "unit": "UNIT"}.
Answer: {"value": 381019.7832, "unit": "kL"}
